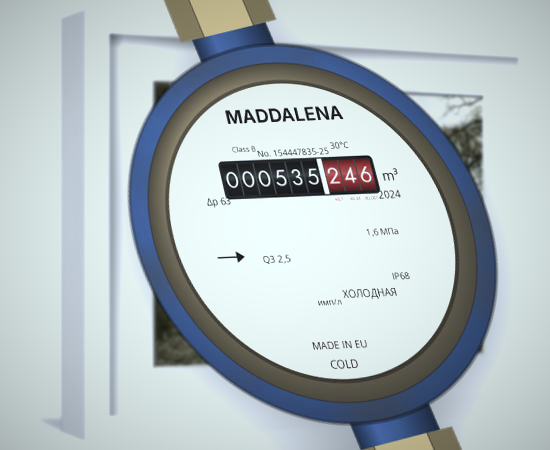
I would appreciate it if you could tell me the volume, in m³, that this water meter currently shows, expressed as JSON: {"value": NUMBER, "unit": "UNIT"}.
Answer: {"value": 535.246, "unit": "m³"}
